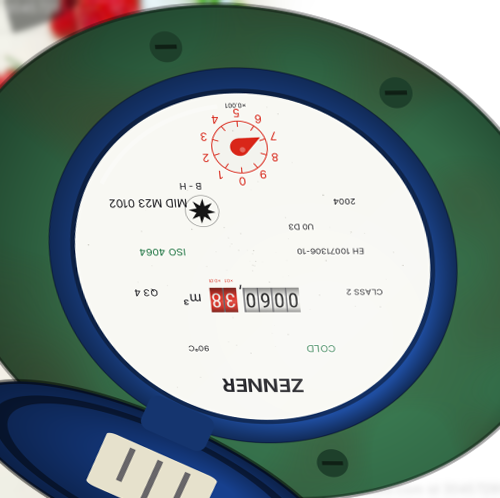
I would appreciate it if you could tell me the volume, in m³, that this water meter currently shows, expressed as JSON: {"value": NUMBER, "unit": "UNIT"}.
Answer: {"value": 60.386, "unit": "m³"}
